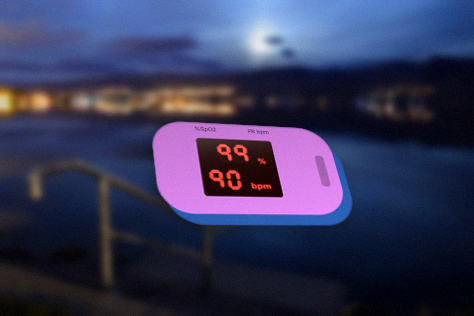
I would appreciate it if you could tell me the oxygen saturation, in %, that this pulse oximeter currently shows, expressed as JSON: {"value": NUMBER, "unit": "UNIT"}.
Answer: {"value": 99, "unit": "%"}
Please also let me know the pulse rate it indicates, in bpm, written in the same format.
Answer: {"value": 90, "unit": "bpm"}
